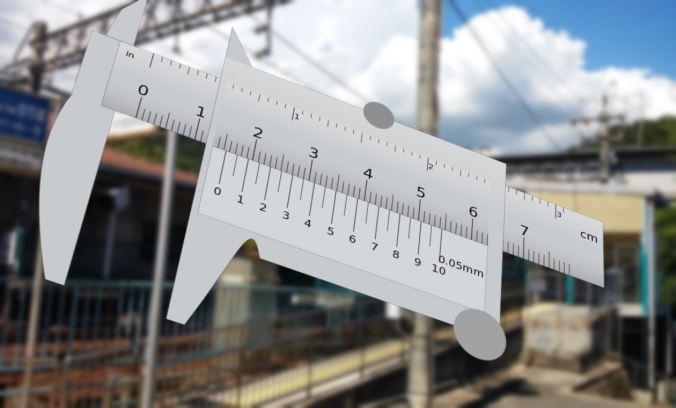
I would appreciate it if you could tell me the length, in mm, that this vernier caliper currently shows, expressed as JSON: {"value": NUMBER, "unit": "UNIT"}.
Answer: {"value": 15.4, "unit": "mm"}
